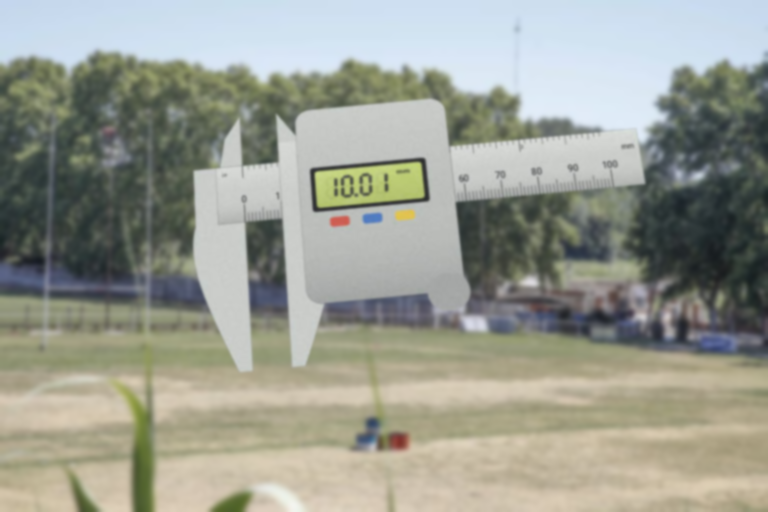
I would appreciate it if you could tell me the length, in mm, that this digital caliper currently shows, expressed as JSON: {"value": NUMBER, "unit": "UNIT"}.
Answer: {"value": 10.01, "unit": "mm"}
